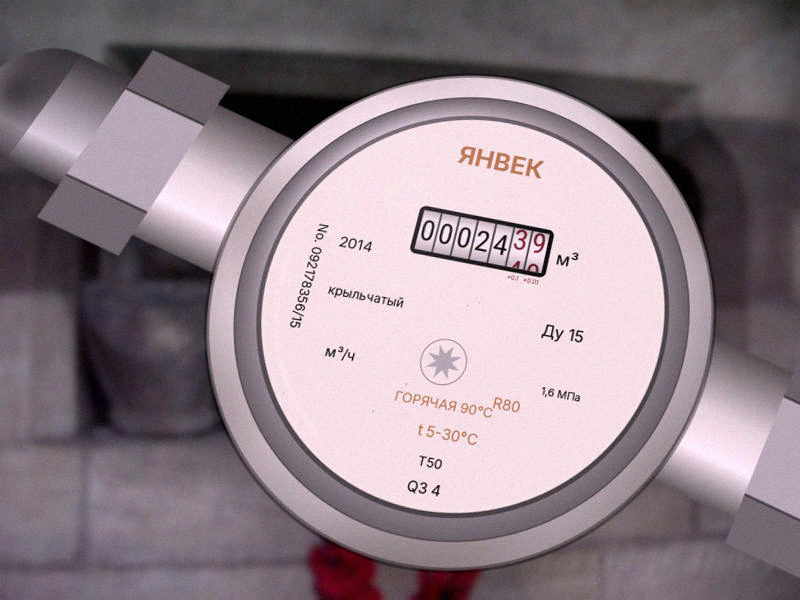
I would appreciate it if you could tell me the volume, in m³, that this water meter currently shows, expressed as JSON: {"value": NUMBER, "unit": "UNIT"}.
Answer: {"value": 24.39, "unit": "m³"}
